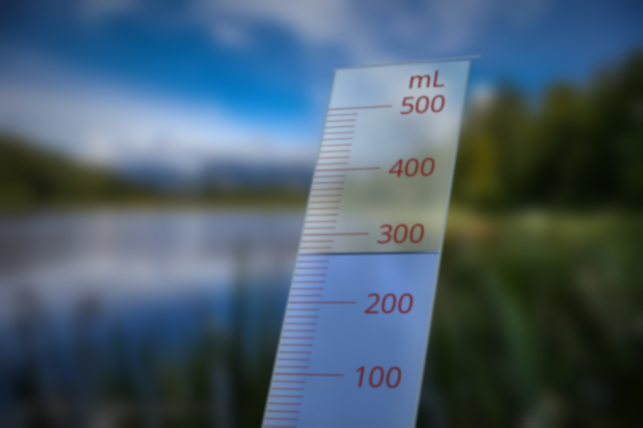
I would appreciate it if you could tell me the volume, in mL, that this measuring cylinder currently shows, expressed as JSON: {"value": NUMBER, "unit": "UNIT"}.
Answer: {"value": 270, "unit": "mL"}
